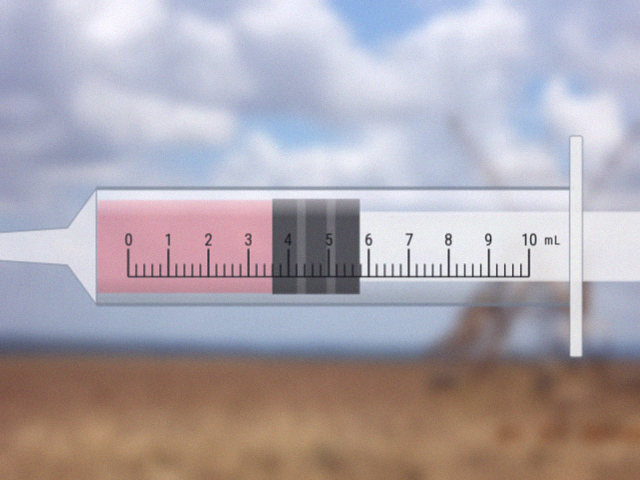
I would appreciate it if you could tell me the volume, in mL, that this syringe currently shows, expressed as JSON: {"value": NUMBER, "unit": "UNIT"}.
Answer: {"value": 3.6, "unit": "mL"}
